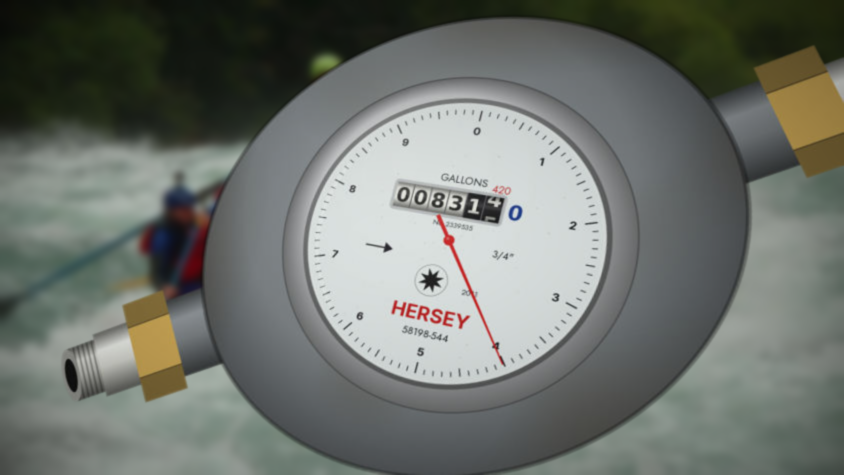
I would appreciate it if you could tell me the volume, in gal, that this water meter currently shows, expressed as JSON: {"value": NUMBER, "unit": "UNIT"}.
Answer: {"value": 83144.0, "unit": "gal"}
